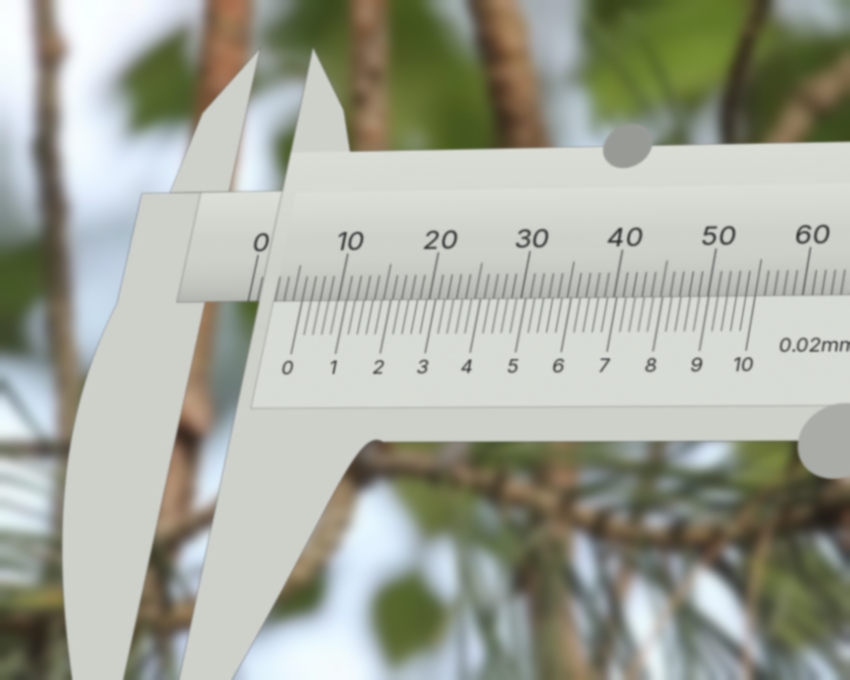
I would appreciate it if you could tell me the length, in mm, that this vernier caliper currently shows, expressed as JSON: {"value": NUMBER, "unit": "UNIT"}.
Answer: {"value": 6.0, "unit": "mm"}
